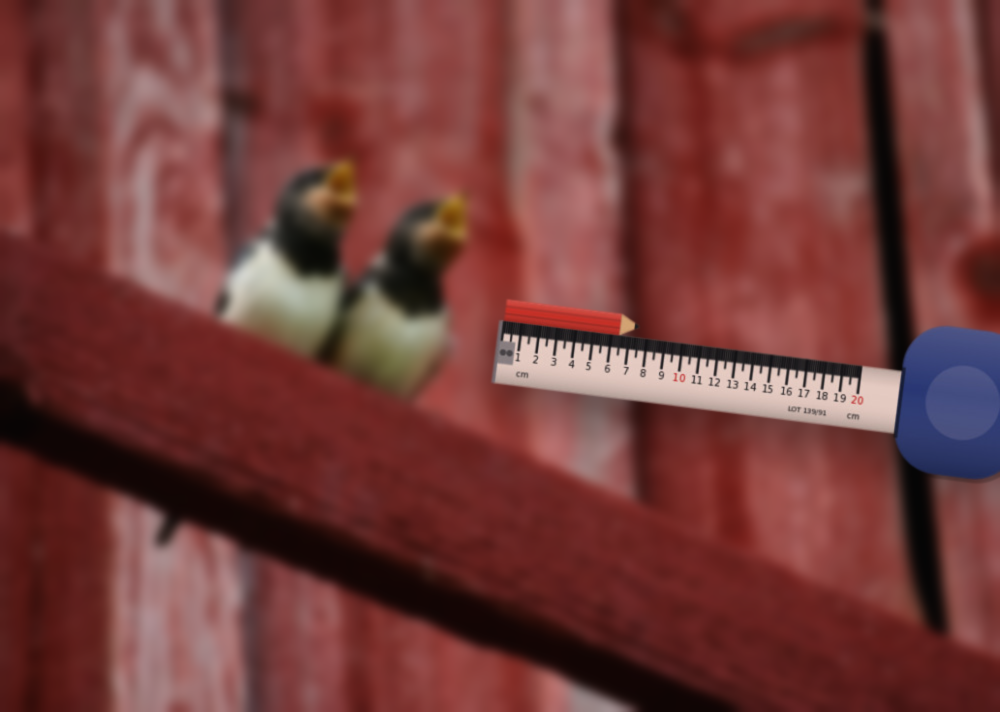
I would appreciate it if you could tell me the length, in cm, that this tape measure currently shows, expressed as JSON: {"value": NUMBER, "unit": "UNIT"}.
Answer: {"value": 7.5, "unit": "cm"}
